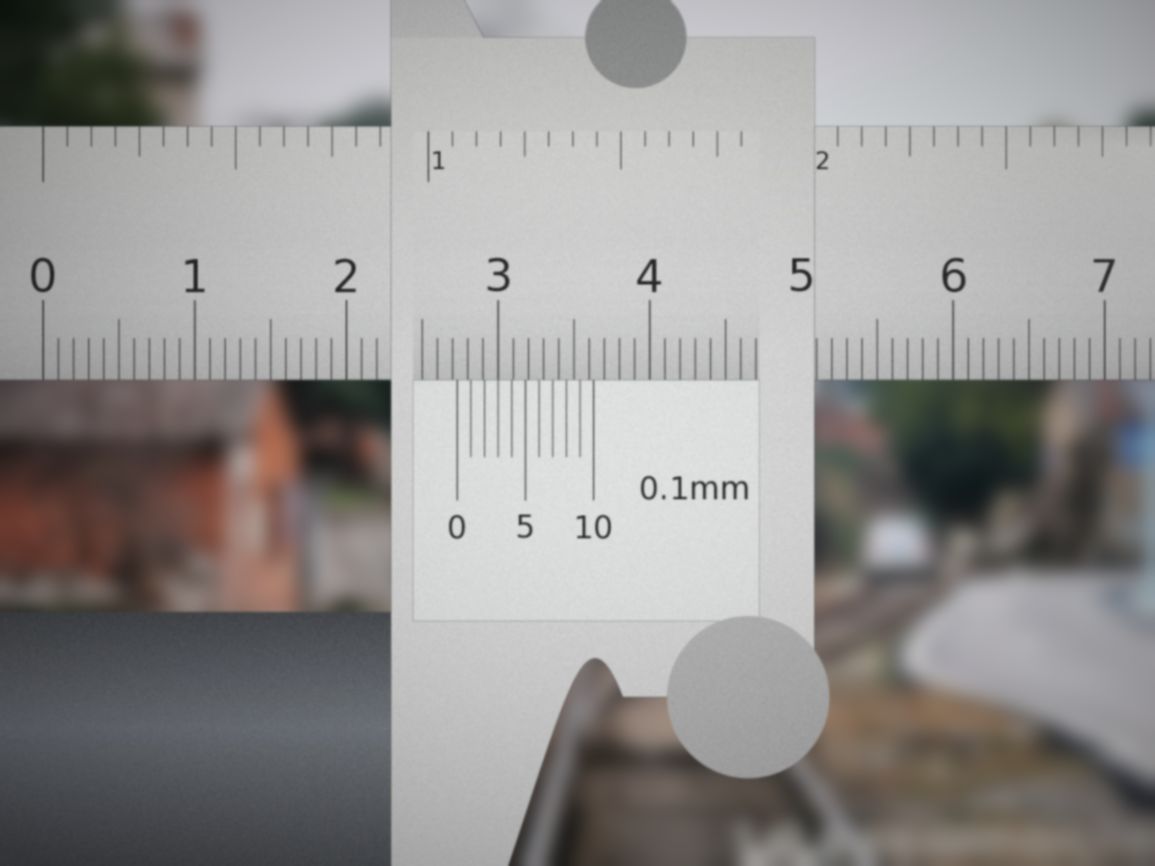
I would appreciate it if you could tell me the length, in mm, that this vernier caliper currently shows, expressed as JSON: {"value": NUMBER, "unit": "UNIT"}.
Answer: {"value": 27.3, "unit": "mm"}
